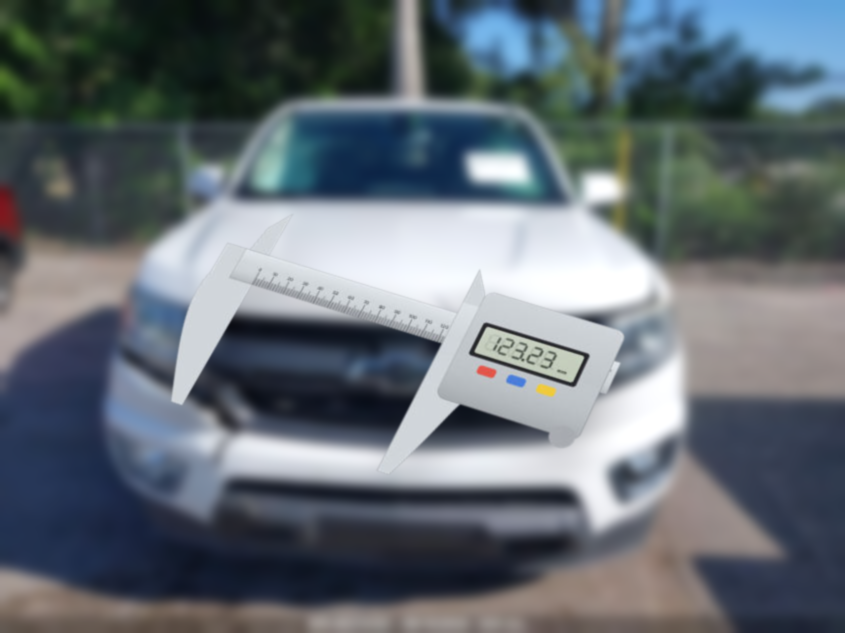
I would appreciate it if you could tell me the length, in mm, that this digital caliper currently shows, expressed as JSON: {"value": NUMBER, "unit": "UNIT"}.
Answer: {"value": 123.23, "unit": "mm"}
